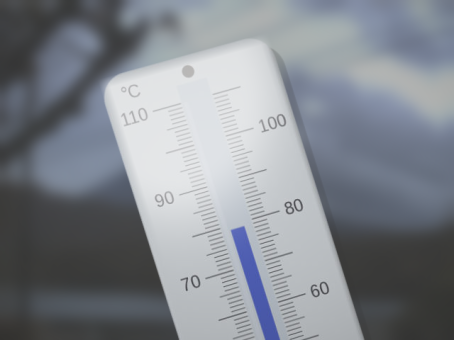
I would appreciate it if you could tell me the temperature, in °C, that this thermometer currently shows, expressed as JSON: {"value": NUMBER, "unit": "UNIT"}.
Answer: {"value": 79, "unit": "°C"}
